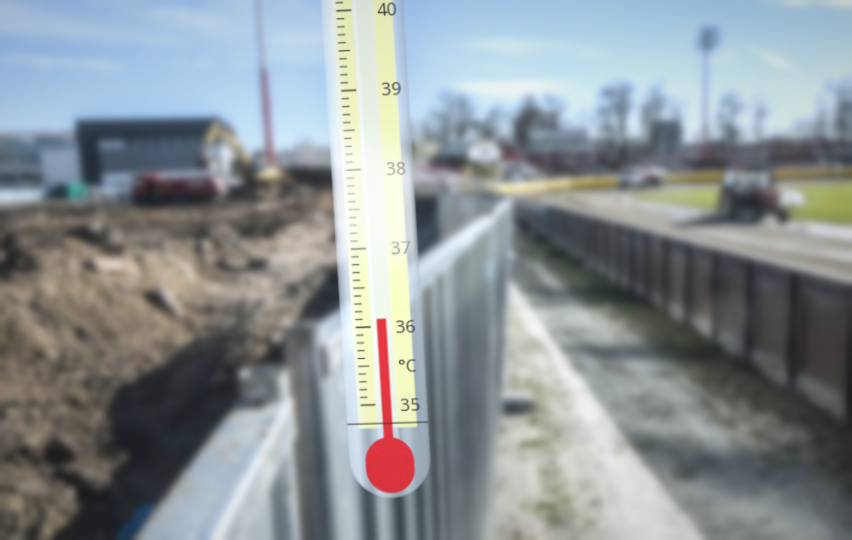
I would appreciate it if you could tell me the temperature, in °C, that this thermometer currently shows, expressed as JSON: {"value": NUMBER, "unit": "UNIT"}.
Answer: {"value": 36.1, "unit": "°C"}
